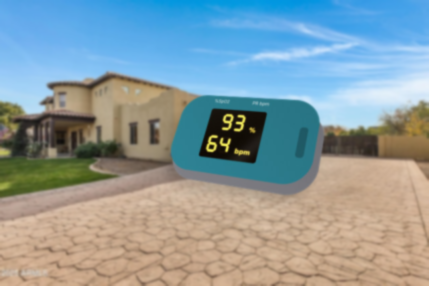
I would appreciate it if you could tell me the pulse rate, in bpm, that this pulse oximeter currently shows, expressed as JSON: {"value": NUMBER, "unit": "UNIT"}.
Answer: {"value": 64, "unit": "bpm"}
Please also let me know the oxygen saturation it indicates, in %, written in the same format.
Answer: {"value": 93, "unit": "%"}
